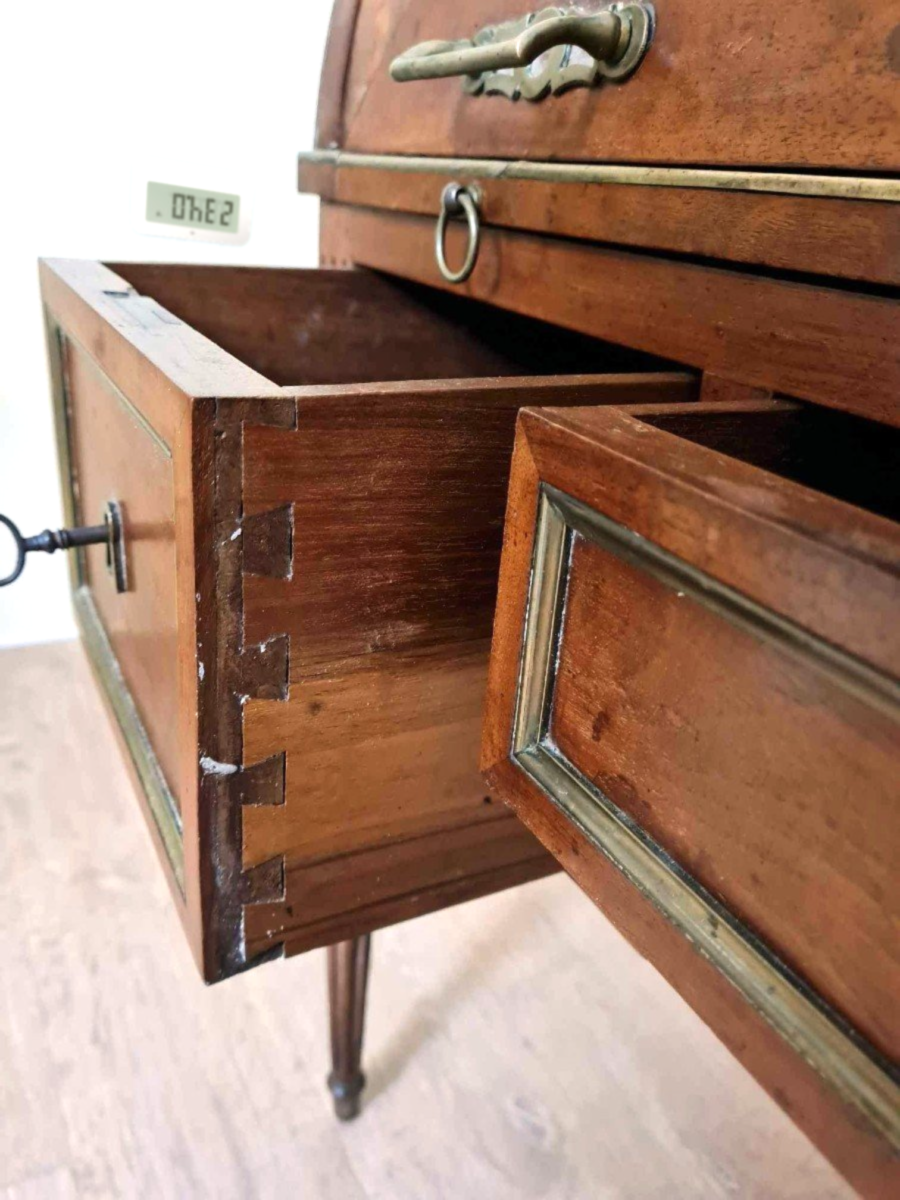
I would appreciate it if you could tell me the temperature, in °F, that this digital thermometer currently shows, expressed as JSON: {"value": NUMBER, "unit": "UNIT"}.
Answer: {"value": 234.0, "unit": "°F"}
